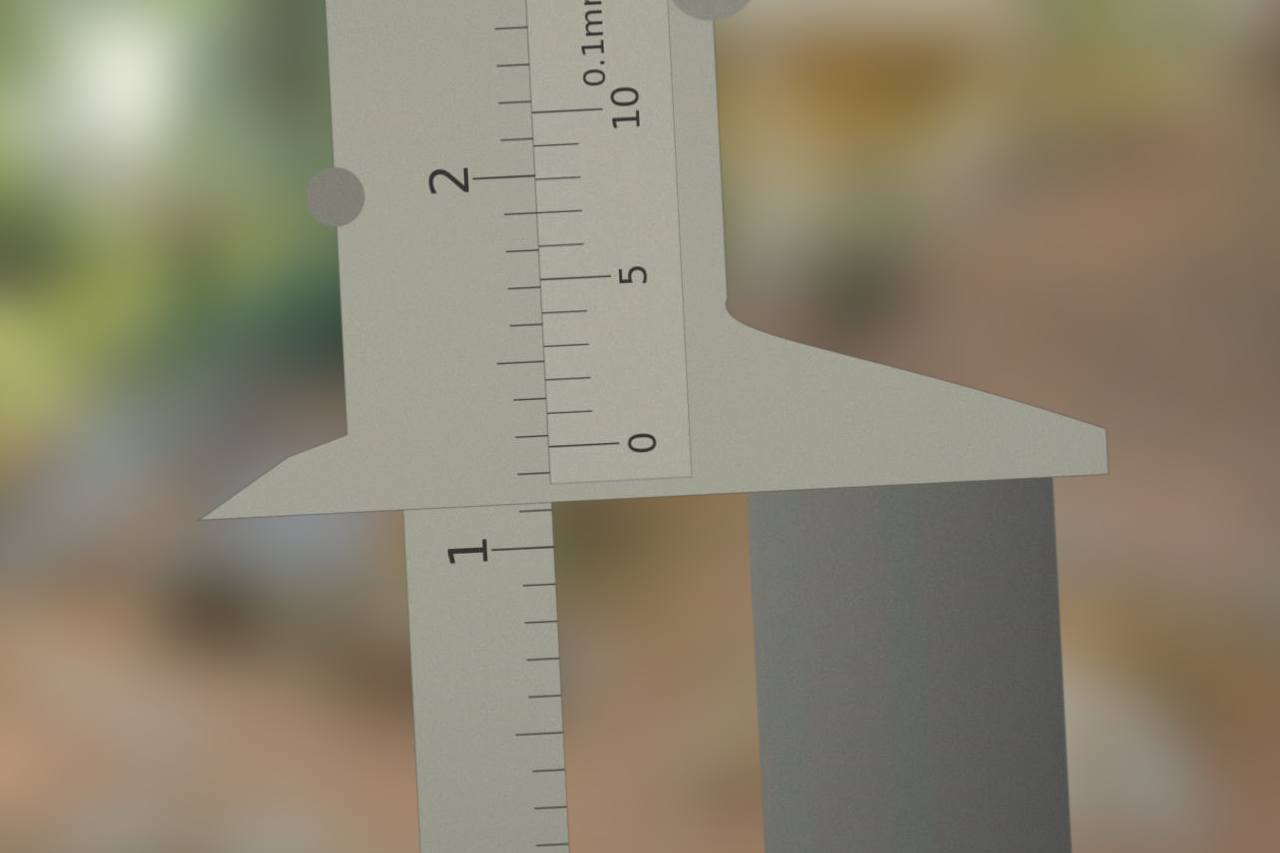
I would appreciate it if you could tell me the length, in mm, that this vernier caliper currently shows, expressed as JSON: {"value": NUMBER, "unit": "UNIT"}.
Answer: {"value": 12.7, "unit": "mm"}
